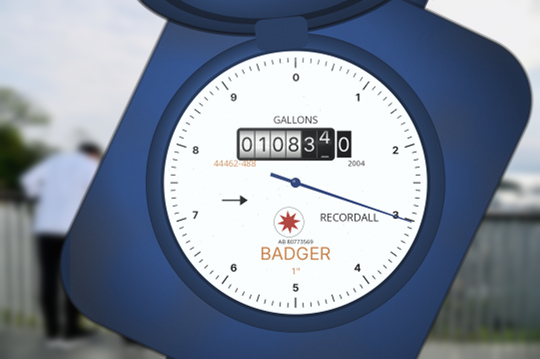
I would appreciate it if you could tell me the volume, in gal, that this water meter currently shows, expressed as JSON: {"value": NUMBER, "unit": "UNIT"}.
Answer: {"value": 108343.0, "unit": "gal"}
